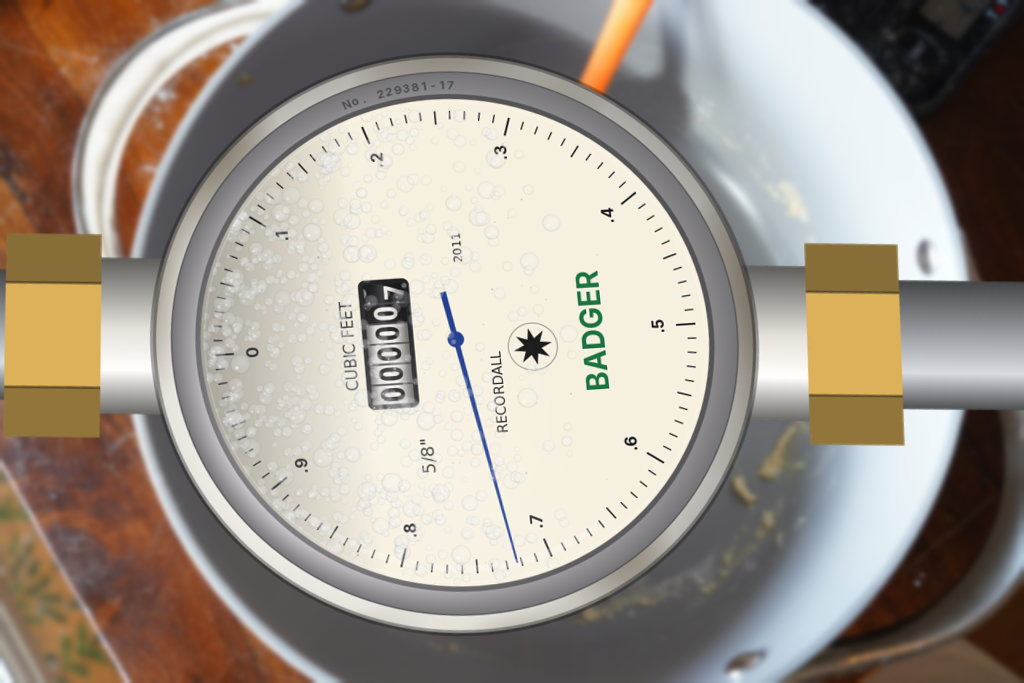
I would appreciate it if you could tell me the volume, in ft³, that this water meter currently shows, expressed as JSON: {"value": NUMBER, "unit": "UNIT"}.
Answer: {"value": 6.72, "unit": "ft³"}
